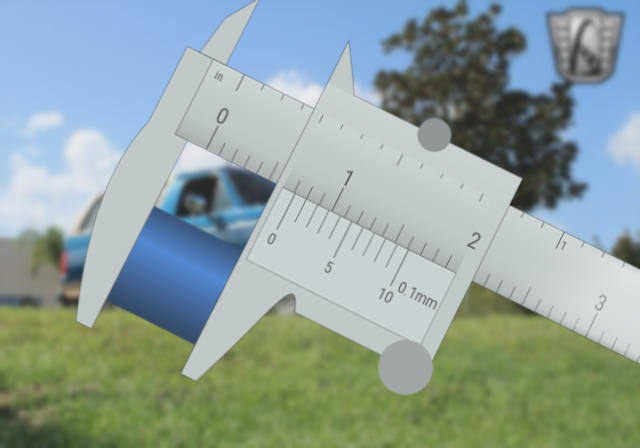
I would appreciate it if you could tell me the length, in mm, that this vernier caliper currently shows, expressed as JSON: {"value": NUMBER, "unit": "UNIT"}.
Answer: {"value": 7.1, "unit": "mm"}
